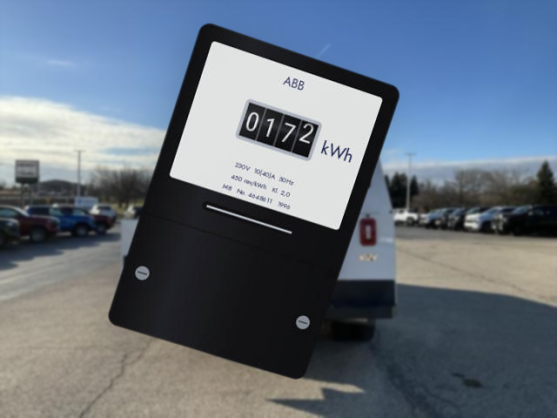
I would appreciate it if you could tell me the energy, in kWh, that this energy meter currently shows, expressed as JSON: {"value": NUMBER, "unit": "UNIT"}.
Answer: {"value": 172, "unit": "kWh"}
